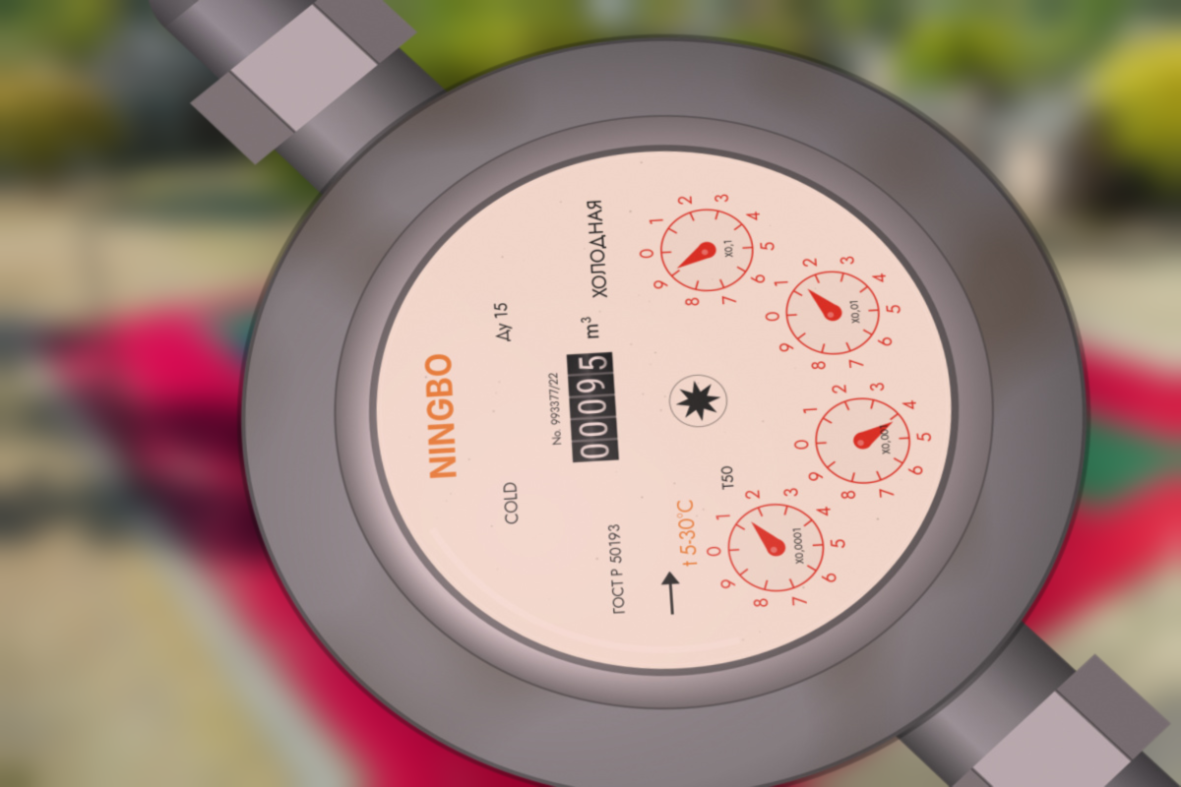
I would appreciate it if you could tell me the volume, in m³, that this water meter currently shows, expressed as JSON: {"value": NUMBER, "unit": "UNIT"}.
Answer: {"value": 94.9141, "unit": "m³"}
